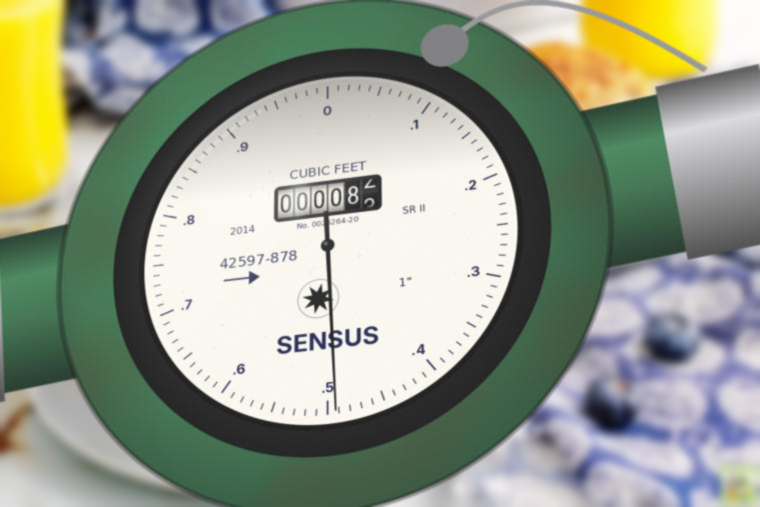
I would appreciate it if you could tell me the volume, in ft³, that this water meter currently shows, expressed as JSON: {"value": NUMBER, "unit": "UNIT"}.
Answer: {"value": 82.49, "unit": "ft³"}
